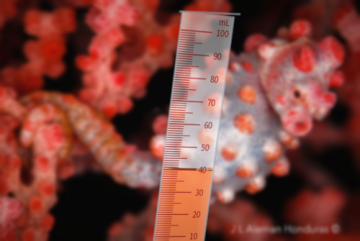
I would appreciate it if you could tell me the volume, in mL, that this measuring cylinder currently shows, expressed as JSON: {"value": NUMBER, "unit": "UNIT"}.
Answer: {"value": 40, "unit": "mL"}
